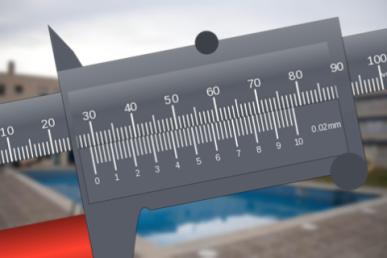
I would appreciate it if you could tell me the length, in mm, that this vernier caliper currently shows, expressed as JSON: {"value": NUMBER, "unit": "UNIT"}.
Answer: {"value": 29.0, "unit": "mm"}
